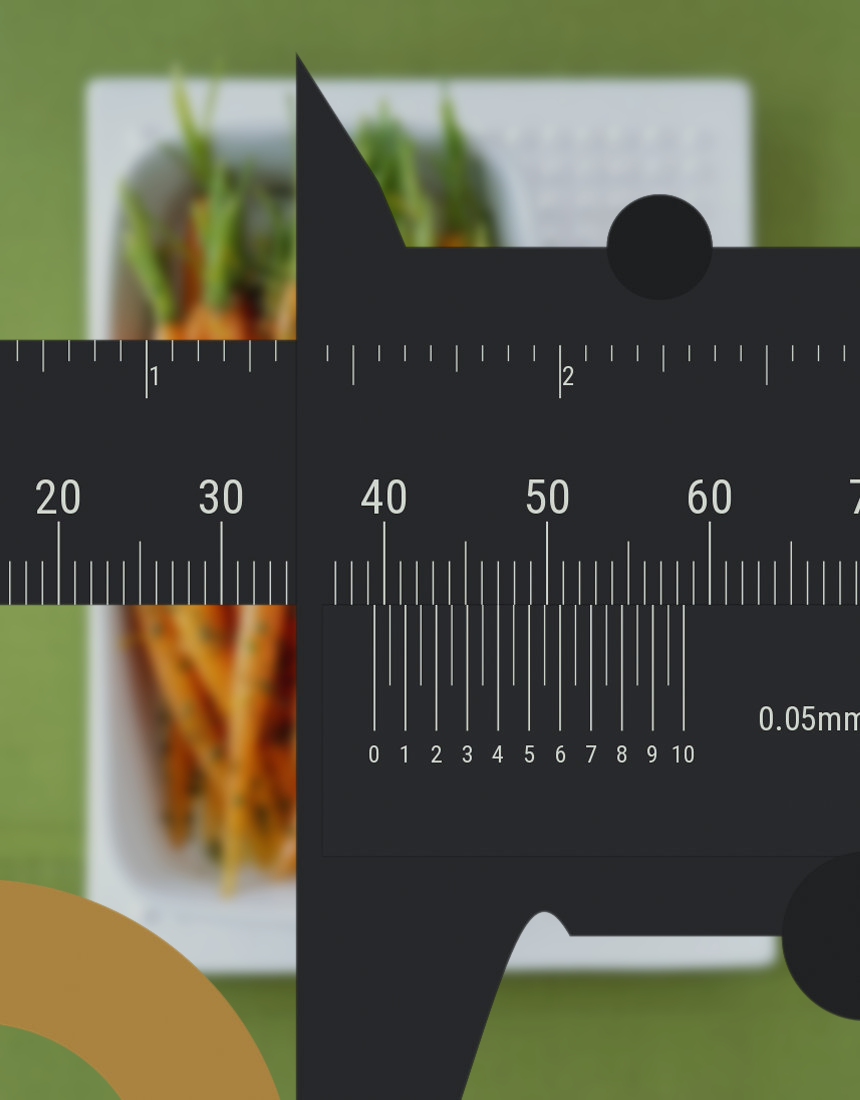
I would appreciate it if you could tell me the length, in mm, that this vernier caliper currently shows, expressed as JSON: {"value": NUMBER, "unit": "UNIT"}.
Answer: {"value": 39.4, "unit": "mm"}
